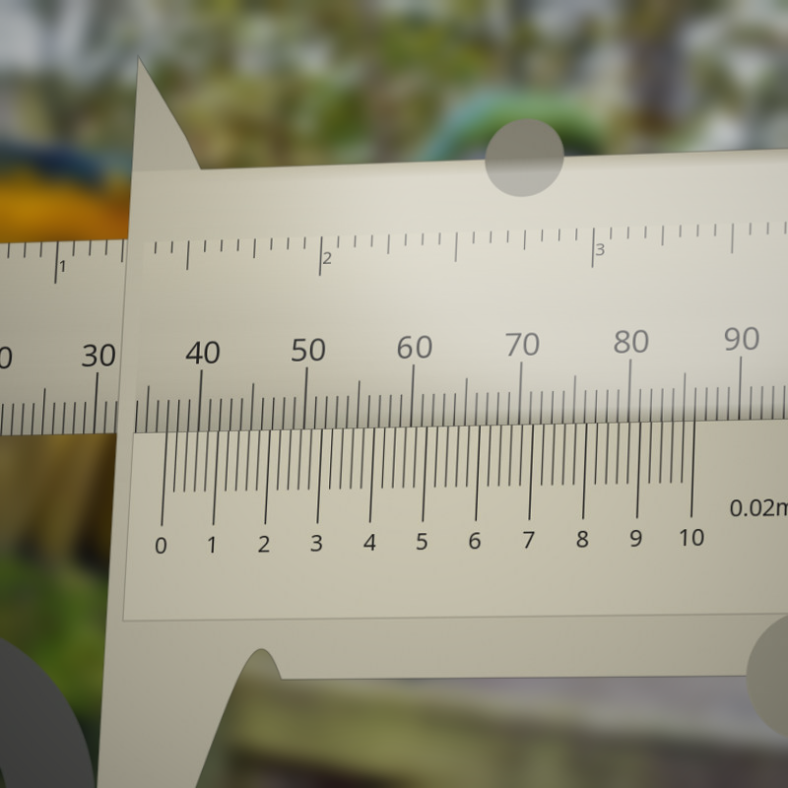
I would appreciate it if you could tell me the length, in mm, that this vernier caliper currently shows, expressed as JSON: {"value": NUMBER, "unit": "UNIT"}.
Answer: {"value": 37.0, "unit": "mm"}
